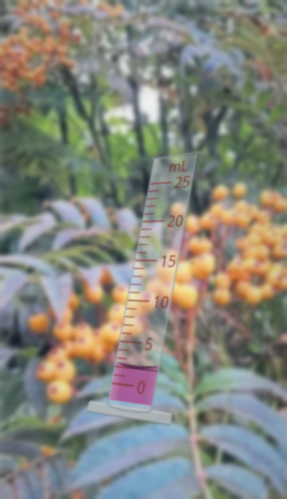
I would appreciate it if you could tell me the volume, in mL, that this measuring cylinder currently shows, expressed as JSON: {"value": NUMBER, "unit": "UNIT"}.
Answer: {"value": 2, "unit": "mL"}
